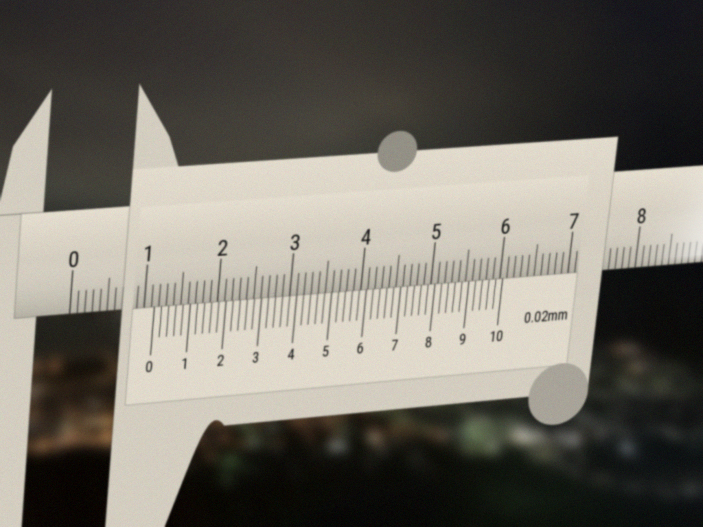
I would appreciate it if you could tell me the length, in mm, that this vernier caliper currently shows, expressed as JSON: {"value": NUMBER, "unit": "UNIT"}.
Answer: {"value": 11.4, "unit": "mm"}
